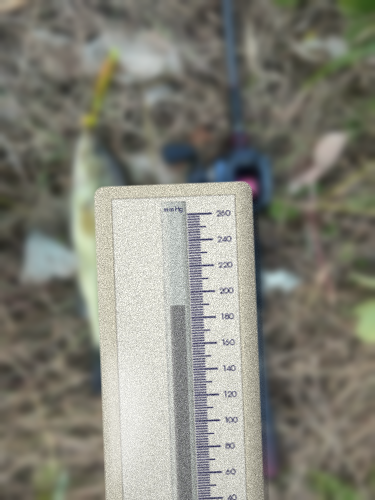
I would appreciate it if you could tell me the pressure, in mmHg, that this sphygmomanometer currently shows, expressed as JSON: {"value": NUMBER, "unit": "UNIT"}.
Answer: {"value": 190, "unit": "mmHg"}
